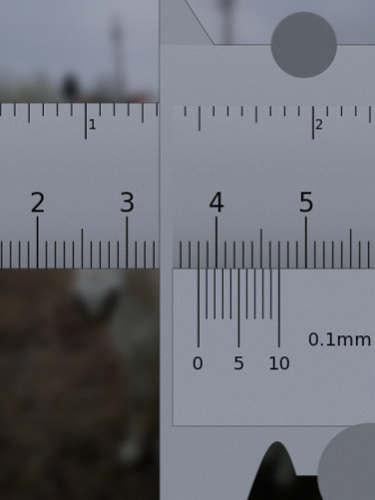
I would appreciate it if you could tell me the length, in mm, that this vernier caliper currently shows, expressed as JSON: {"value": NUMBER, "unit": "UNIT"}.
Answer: {"value": 38.0, "unit": "mm"}
